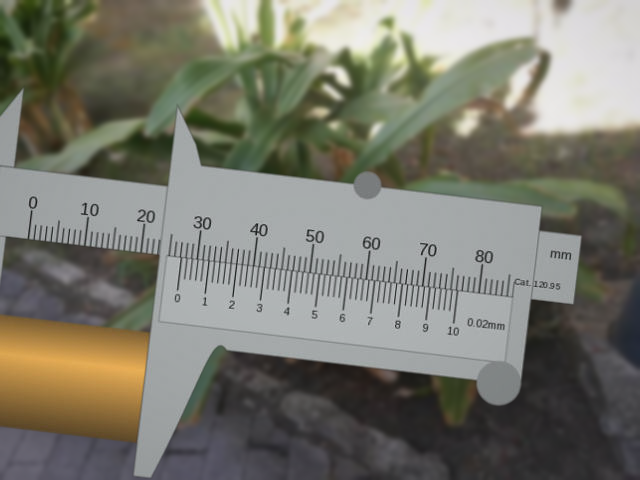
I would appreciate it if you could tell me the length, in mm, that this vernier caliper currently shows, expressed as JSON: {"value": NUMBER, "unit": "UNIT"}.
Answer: {"value": 27.2, "unit": "mm"}
